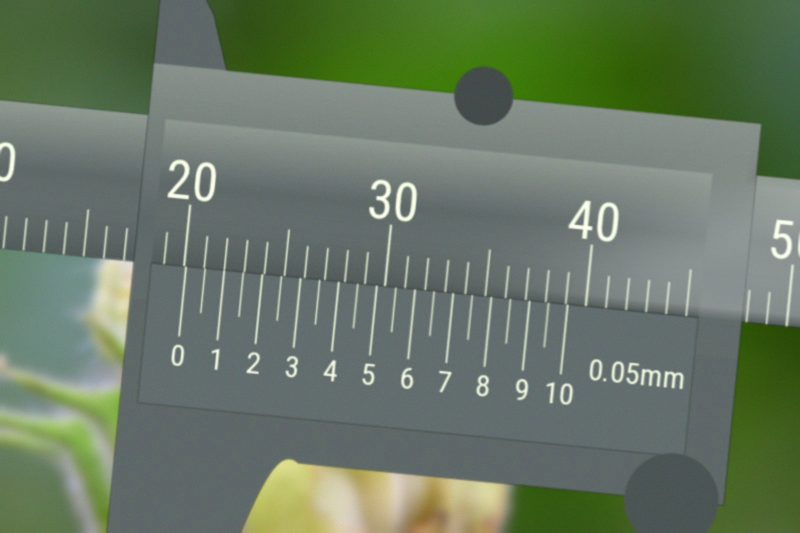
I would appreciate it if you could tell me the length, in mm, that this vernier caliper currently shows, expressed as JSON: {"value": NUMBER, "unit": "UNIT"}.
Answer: {"value": 20.1, "unit": "mm"}
